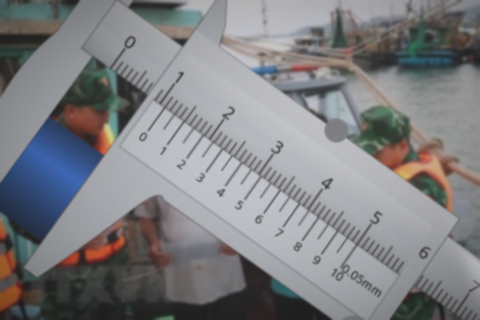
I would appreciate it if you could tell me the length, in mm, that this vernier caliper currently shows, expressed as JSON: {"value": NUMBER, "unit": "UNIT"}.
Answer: {"value": 11.0, "unit": "mm"}
